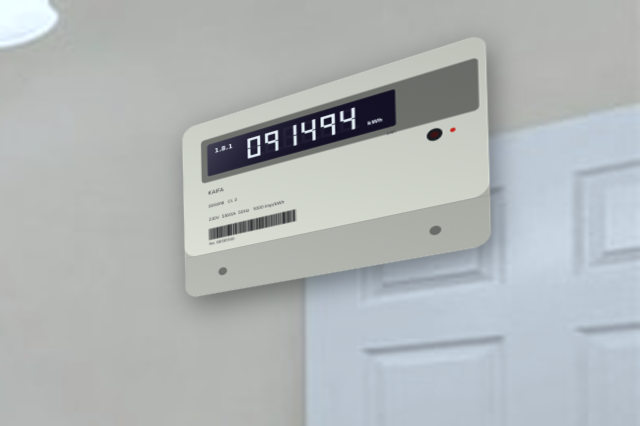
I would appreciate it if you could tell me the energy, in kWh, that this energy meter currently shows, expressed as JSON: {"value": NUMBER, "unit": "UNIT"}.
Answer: {"value": 91494, "unit": "kWh"}
